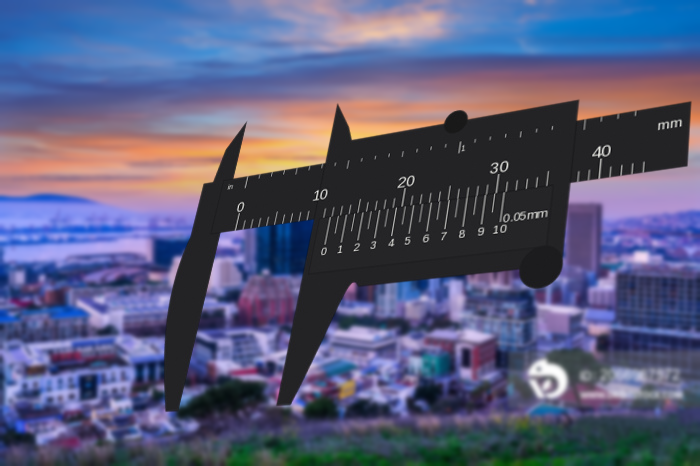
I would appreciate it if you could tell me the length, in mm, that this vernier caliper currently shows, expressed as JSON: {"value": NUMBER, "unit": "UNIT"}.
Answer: {"value": 11.8, "unit": "mm"}
